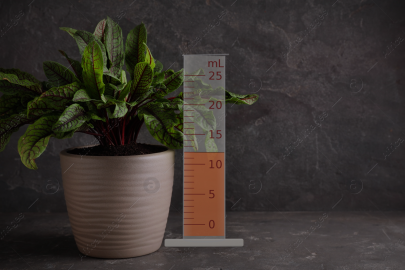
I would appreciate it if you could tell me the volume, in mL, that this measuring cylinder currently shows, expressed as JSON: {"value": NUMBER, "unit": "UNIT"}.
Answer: {"value": 12, "unit": "mL"}
